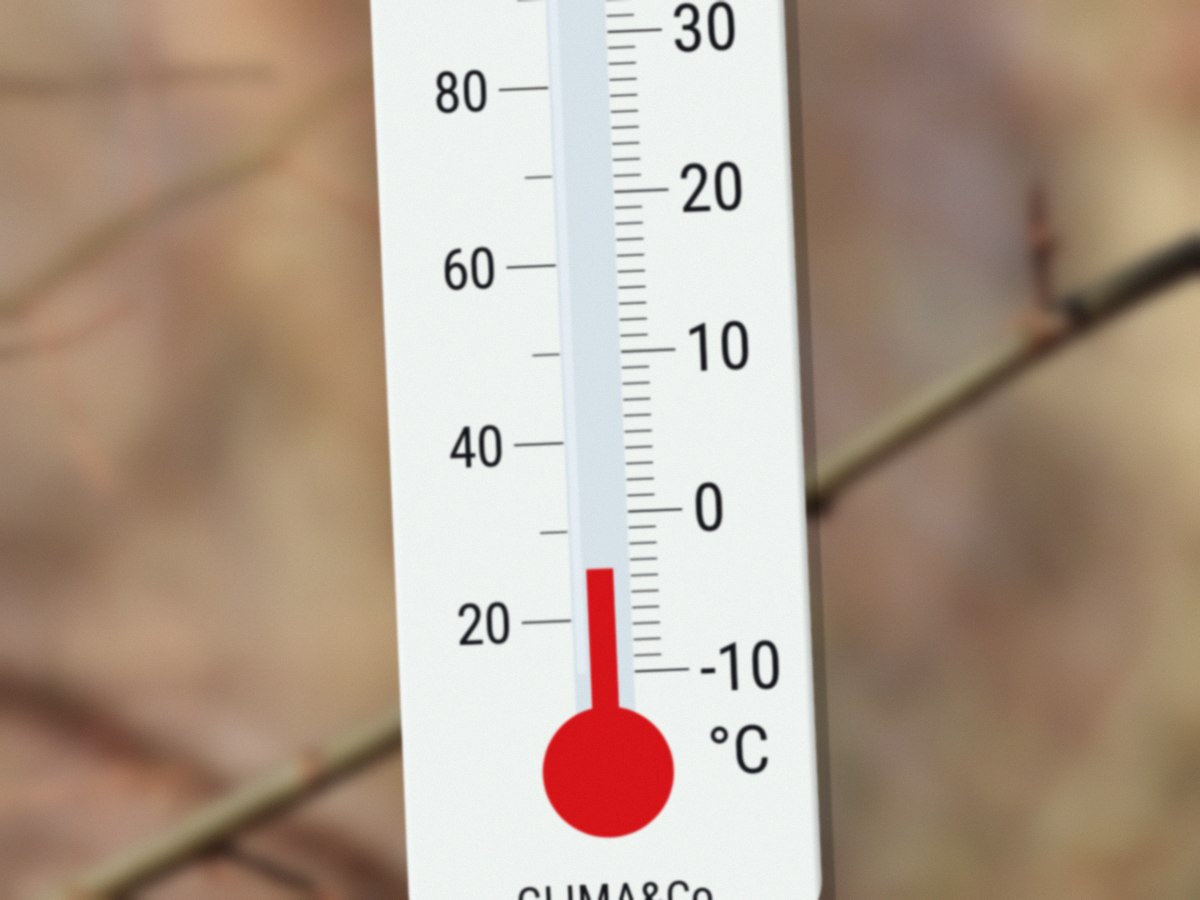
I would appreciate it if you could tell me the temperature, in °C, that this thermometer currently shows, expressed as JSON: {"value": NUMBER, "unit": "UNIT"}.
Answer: {"value": -3.5, "unit": "°C"}
